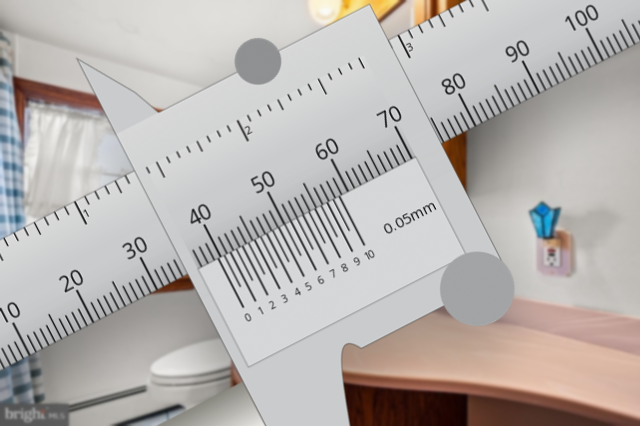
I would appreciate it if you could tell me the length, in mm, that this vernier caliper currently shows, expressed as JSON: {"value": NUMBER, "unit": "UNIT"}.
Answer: {"value": 39.6, "unit": "mm"}
